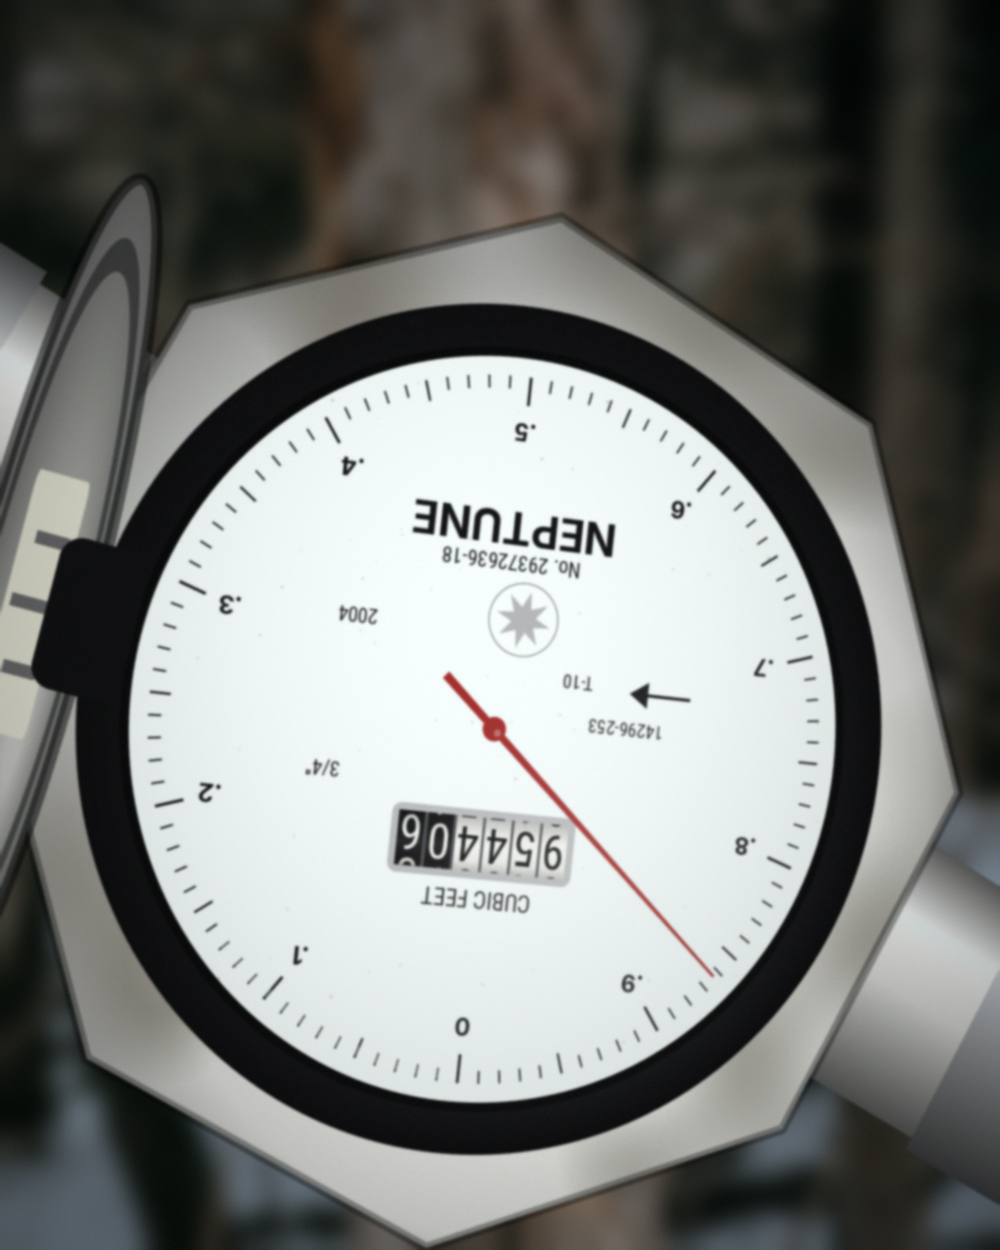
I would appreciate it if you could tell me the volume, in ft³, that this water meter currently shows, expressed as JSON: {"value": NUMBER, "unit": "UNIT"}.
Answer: {"value": 954405.86, "unit": "ft³"}
